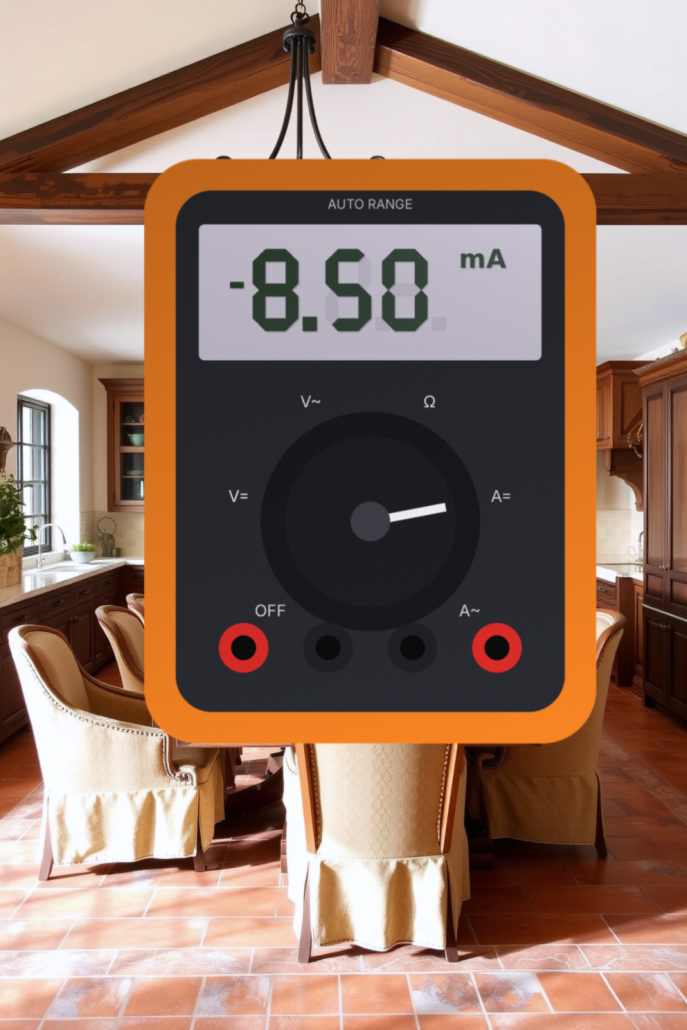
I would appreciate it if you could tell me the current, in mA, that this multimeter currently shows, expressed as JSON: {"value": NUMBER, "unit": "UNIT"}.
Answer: {"value": -8.50, "unit": "mA"}
